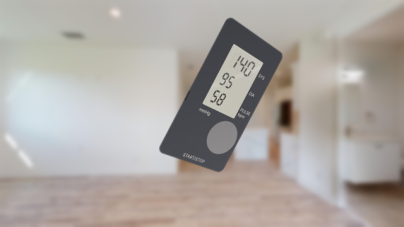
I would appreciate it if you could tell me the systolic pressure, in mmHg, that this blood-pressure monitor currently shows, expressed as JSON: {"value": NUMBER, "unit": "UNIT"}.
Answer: {"value": 140, "unit": "mmHg"}
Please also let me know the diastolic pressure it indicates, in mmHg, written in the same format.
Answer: {"value": 95, "unit": "mmHg"}
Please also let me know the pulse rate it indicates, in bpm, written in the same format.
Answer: {"value": 58, "unit": "bpm"}
